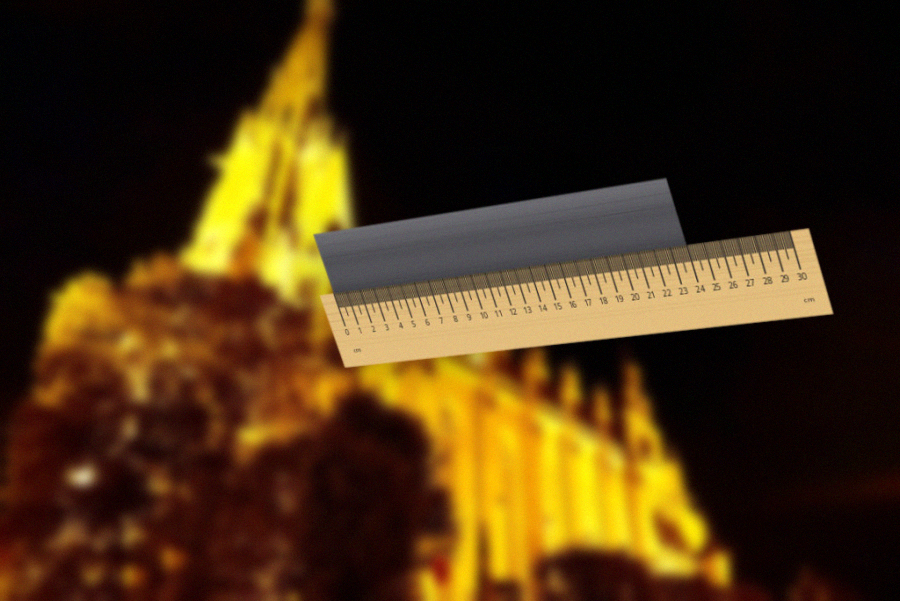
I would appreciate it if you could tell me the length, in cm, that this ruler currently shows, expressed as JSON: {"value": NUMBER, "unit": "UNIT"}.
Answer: {"value": 24, "unit": "cm"}
